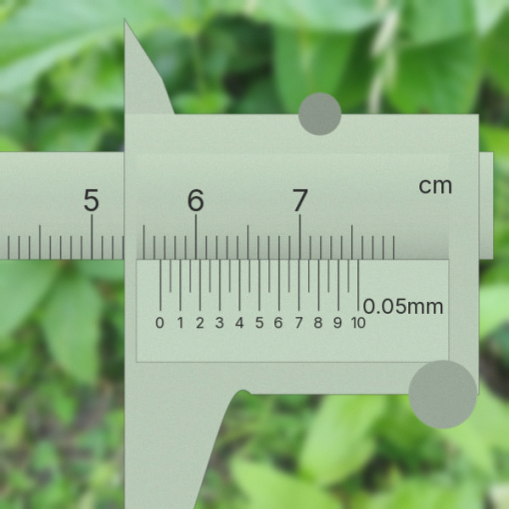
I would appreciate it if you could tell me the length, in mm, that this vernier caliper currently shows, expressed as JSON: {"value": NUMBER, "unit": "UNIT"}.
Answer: {"value": 56.6, "unit": "mm"}
